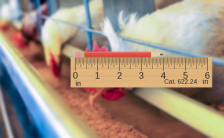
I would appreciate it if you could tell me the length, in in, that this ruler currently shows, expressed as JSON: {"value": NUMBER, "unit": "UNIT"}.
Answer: {"value": 4, "unit": "in"}
